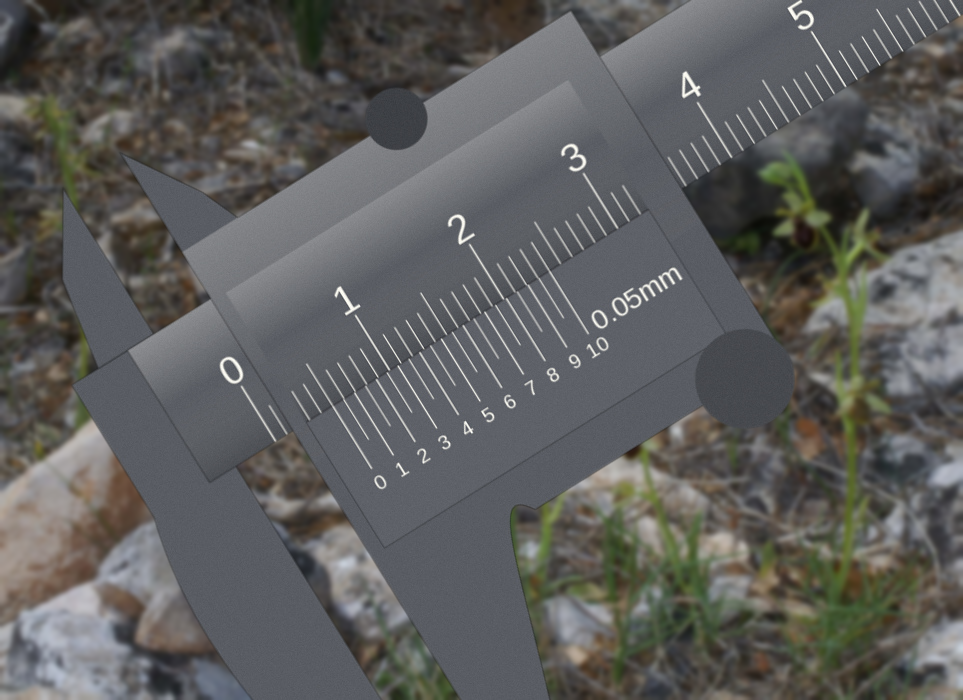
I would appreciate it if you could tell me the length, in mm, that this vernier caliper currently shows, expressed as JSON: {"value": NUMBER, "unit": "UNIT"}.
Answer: {"value": 5.0, "unit": "mm"}
